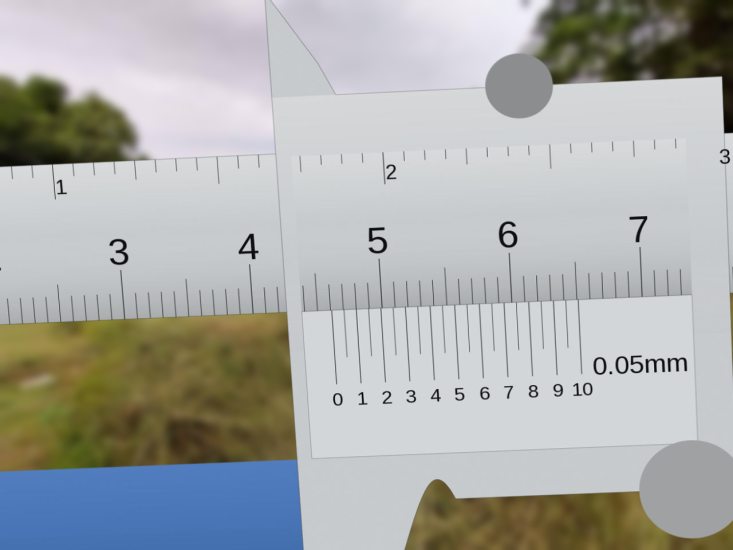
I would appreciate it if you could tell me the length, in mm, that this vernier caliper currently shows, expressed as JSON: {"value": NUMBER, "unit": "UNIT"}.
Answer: {"value": 46.1, "unit": "mm"}
